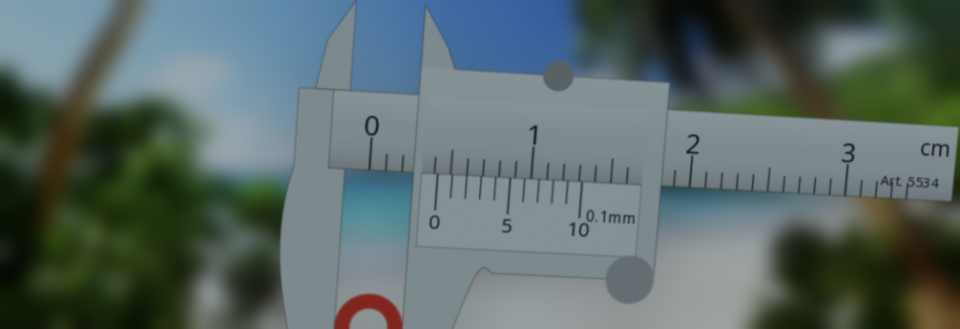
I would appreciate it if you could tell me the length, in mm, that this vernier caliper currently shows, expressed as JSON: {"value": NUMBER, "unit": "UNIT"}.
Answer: {"value": 4.2, "unit": "mm"}
